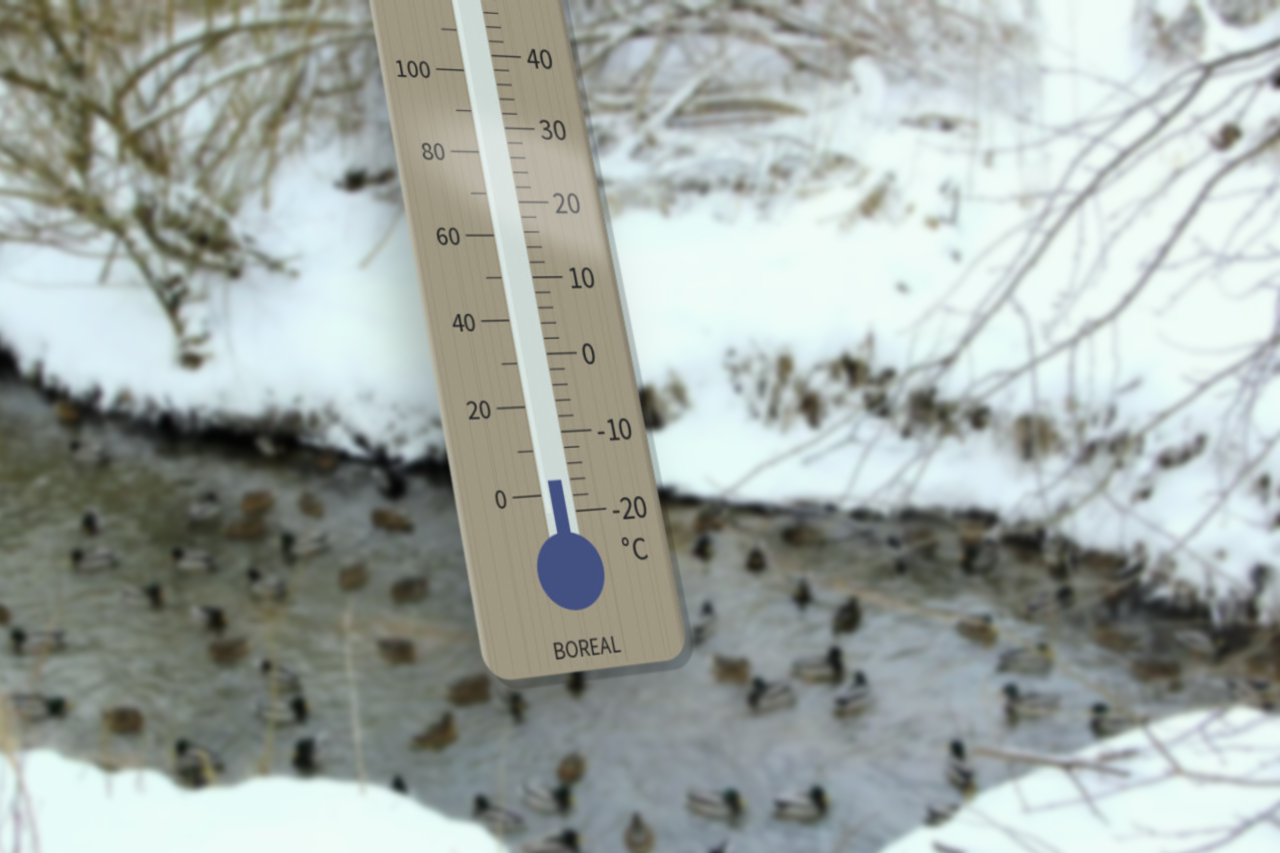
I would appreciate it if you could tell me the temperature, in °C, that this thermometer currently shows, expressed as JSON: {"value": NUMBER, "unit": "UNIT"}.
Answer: {"value": -16, "unit": "°C"}
